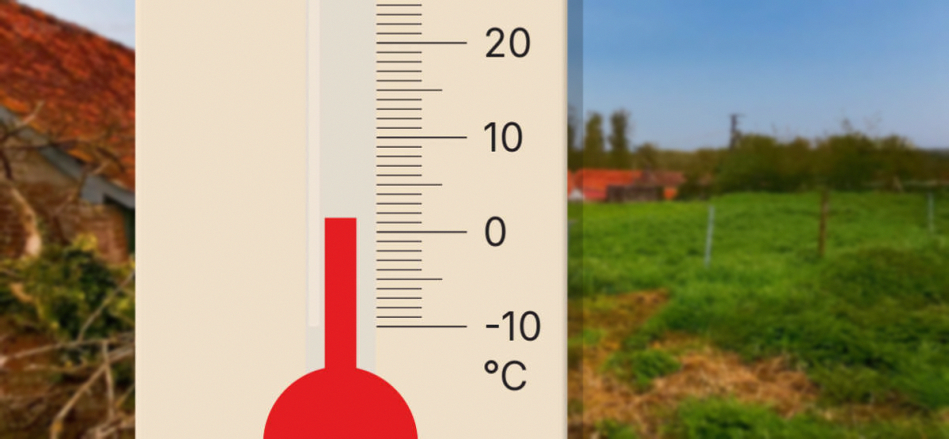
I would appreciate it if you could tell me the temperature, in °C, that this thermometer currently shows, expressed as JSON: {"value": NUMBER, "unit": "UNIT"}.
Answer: {"value": 1.5, "unit": "°C"}
